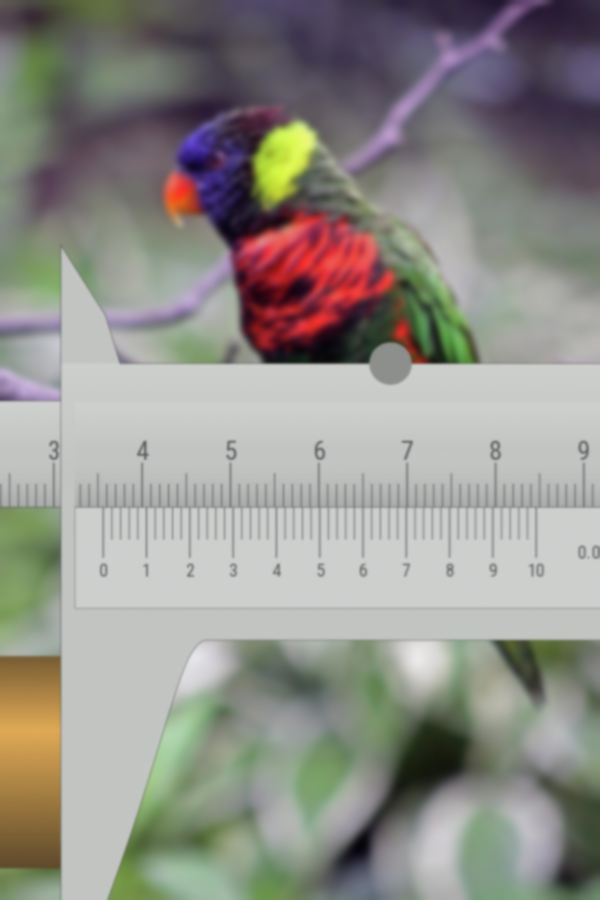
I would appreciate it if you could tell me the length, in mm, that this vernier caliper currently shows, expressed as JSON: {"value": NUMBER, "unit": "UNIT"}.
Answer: {"value": 35.6, "unit": "mm"}
